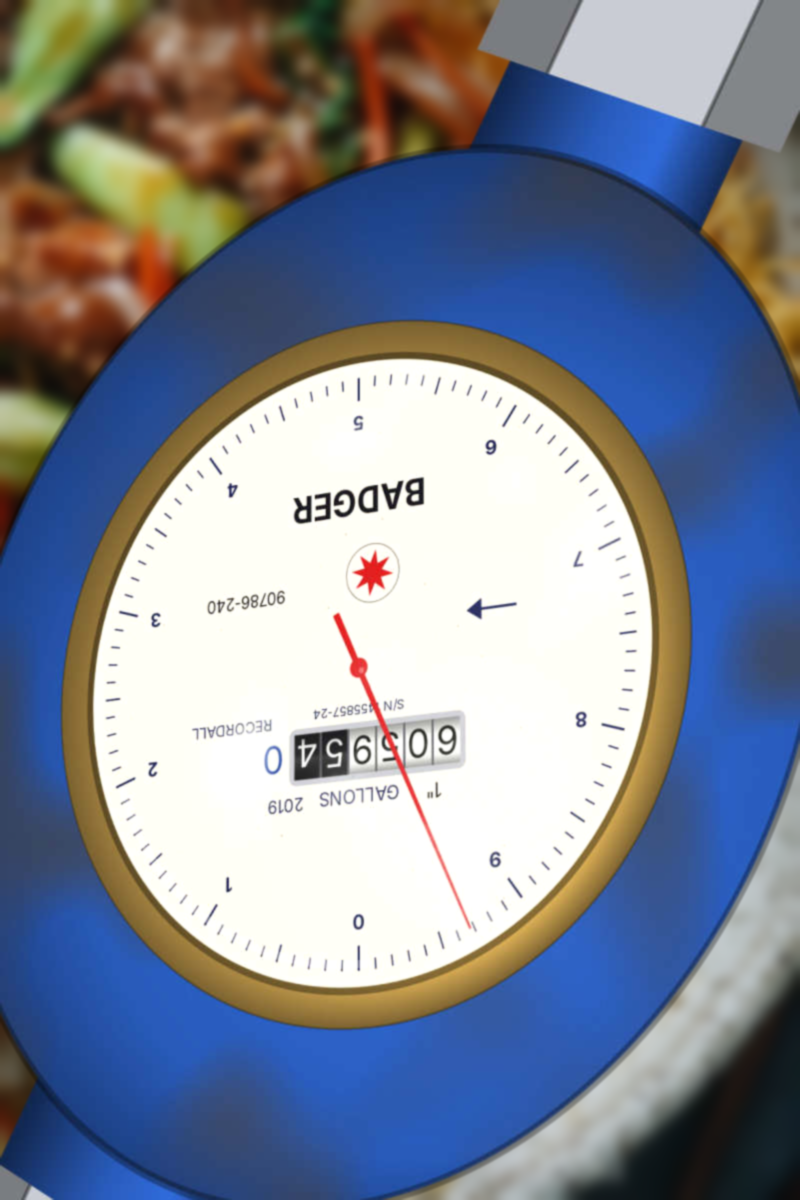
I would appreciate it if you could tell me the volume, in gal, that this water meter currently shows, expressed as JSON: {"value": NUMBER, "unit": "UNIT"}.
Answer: {"value": 6059539.3, "unit": "gal"}
